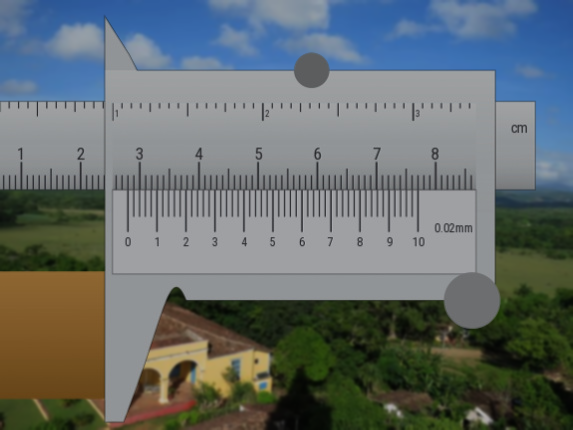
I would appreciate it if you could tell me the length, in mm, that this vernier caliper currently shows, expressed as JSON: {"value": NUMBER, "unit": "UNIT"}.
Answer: {"value": 28.0, "unit": "mm"}
